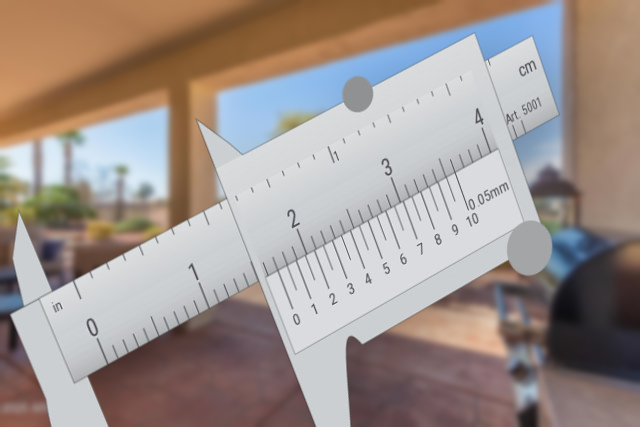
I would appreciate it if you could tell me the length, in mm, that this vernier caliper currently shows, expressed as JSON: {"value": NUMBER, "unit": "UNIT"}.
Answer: {"value": 17.0, "unit": "mm"}
